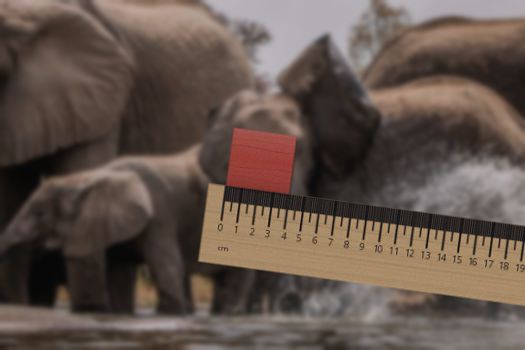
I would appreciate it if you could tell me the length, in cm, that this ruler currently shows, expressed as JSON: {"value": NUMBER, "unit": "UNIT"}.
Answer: {"value": 4, "unit": "cm"}
